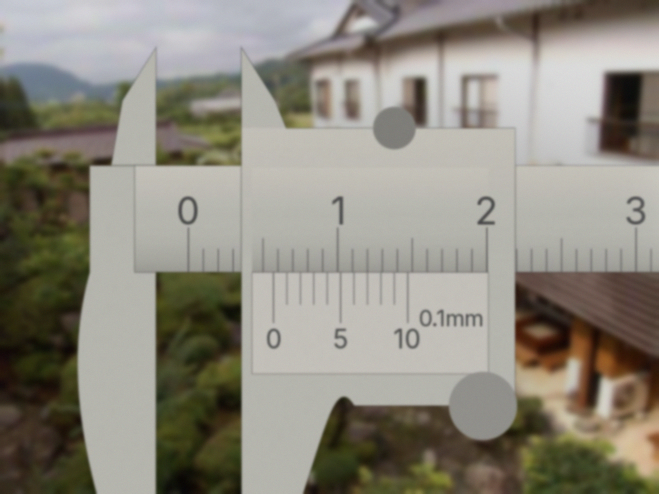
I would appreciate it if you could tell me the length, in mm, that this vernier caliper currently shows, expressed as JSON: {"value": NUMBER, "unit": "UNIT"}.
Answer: {"value": 5.7, "unit": "mm"}
